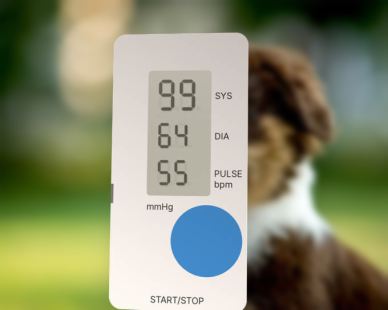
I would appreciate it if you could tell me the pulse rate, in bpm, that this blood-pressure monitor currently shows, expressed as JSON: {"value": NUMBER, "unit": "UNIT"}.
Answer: {"value": 55, "unit": "bpm"}
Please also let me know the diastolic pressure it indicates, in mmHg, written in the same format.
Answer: {"value": 64, "unit": "mmHg"}
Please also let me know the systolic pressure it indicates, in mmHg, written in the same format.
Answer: {"value": 99, "unit": "mmHg"}
